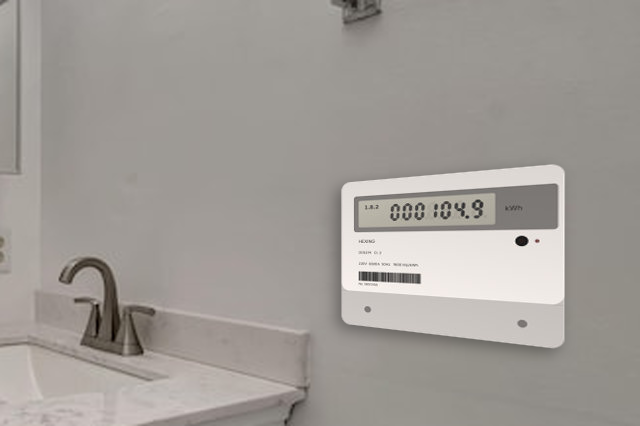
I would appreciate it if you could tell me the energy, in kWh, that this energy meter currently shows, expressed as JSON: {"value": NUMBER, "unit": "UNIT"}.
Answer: {"value": 104.9, "unit": "kWh"}
